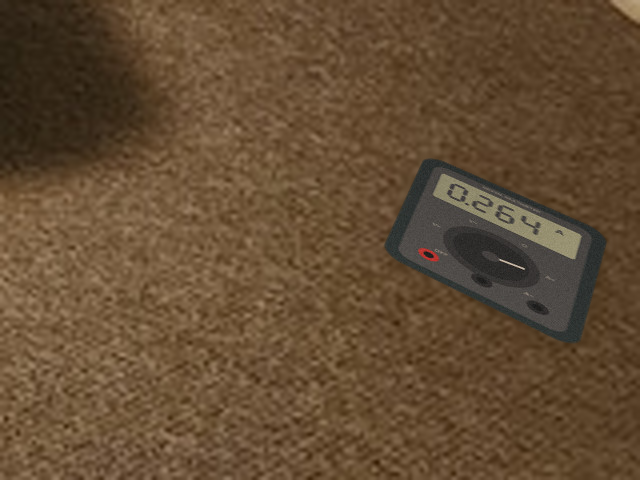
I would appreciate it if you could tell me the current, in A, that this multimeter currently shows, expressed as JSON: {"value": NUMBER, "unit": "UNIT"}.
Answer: {"value": 0.264, "unit": "A"}
